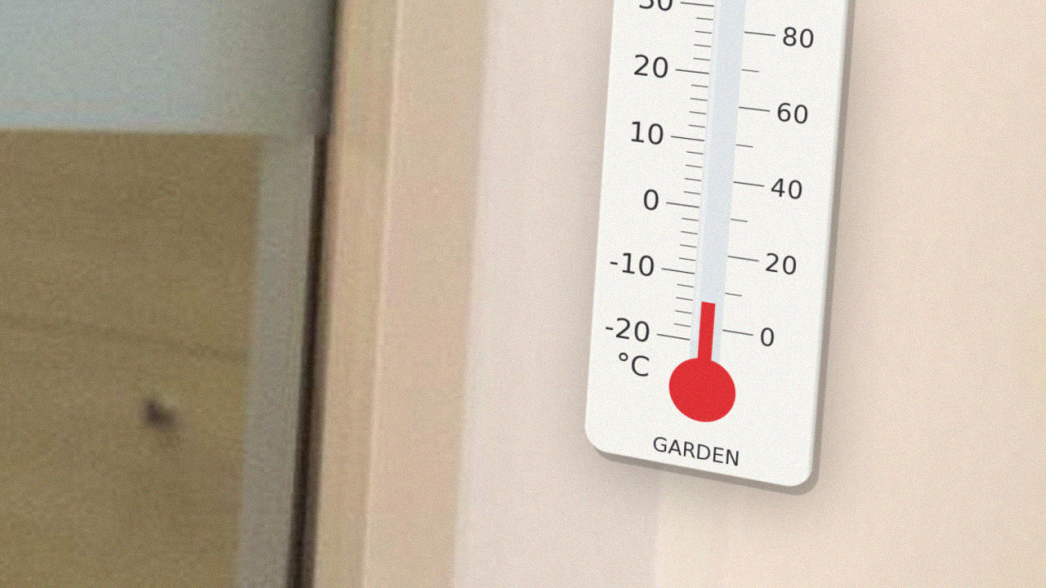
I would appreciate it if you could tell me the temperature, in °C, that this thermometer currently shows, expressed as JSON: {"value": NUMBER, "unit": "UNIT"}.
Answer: {"value": -14, "unit": "°C"}
